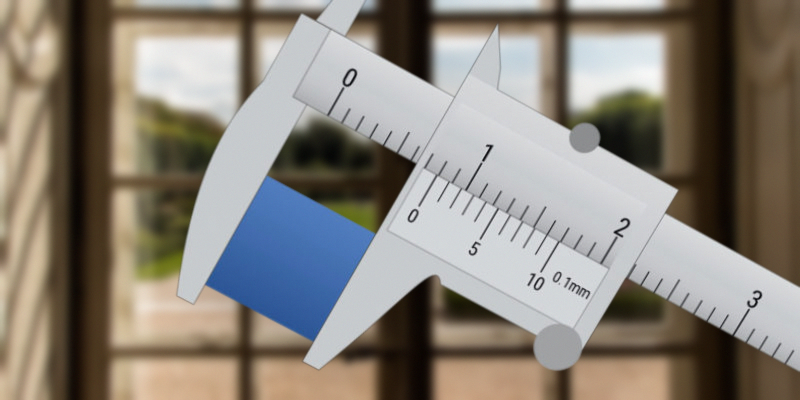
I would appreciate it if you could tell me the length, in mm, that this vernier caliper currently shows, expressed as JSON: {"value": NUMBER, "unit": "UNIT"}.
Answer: {"value": 7.9, "unit": "mm"}
